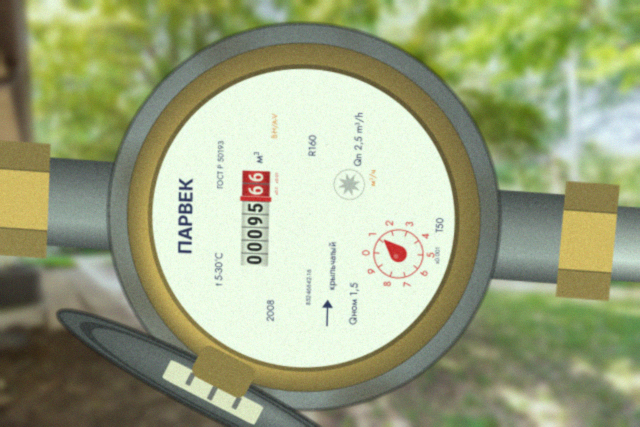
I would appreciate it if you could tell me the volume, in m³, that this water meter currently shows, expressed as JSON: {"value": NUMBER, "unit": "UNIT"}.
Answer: {"value": 95.661, "unit": "m³"}
